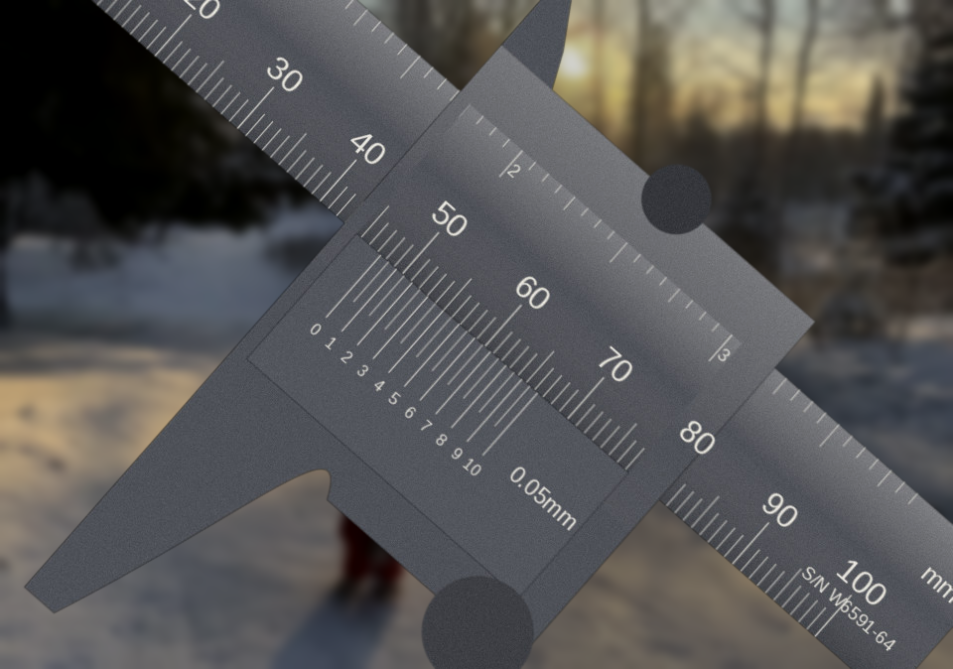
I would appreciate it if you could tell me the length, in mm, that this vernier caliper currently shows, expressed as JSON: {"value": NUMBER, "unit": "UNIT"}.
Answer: {"value": 47.4, "unit": "mm"}
